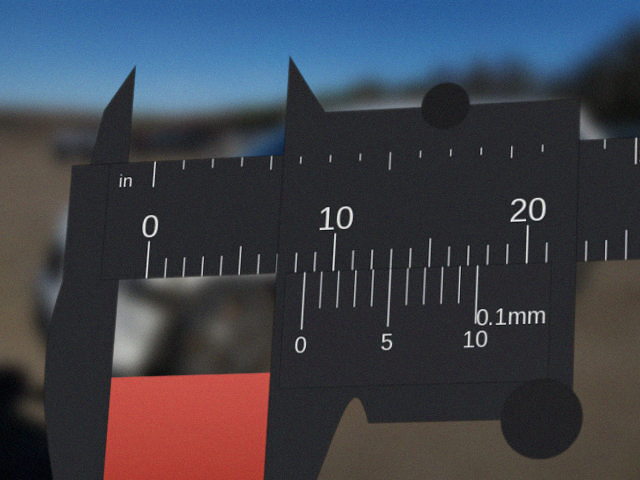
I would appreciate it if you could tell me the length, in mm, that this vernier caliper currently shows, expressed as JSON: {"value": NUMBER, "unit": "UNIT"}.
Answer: {"value": 8.5, "unit": "mm"}
